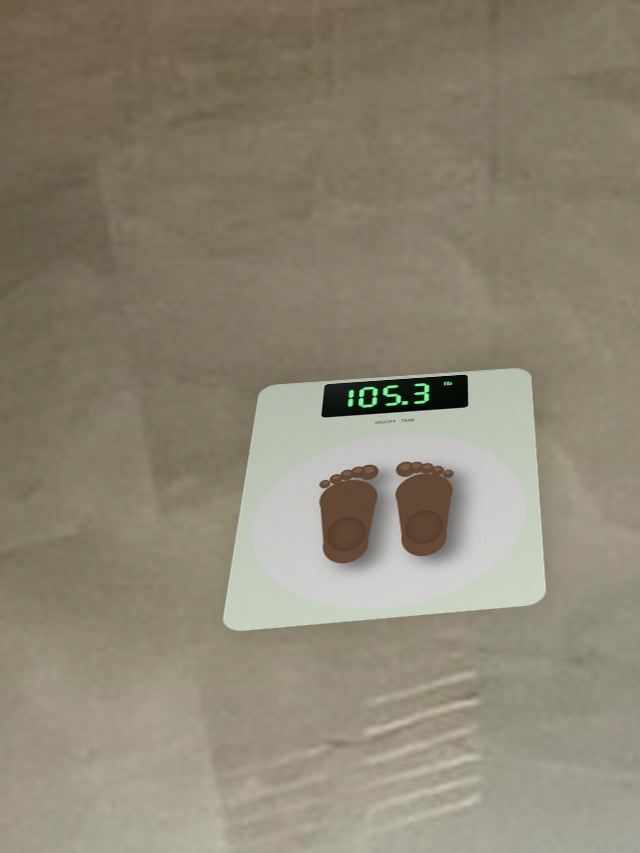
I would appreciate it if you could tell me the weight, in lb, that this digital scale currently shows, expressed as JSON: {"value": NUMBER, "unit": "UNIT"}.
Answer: {"value": 105.3, "unit": "lb"}
